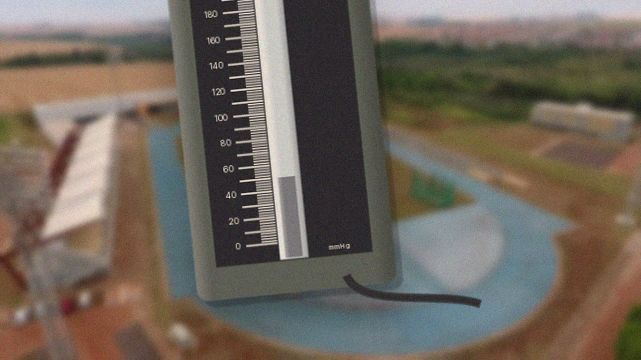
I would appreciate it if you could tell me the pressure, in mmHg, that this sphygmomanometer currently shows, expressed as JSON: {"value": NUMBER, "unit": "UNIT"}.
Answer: {"value": 50, "unit": "mmHg"}
